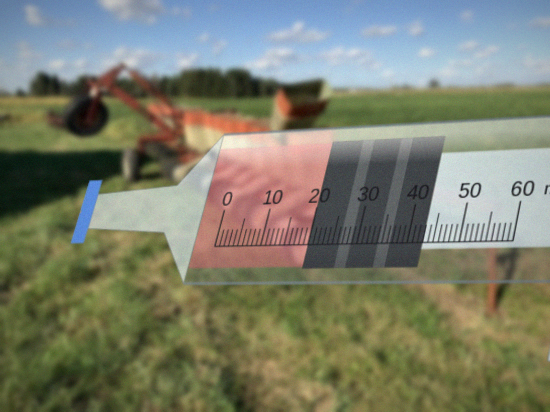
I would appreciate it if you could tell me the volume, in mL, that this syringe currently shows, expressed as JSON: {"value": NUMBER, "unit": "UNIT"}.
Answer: {"value": 20, "unit": "mL"}
